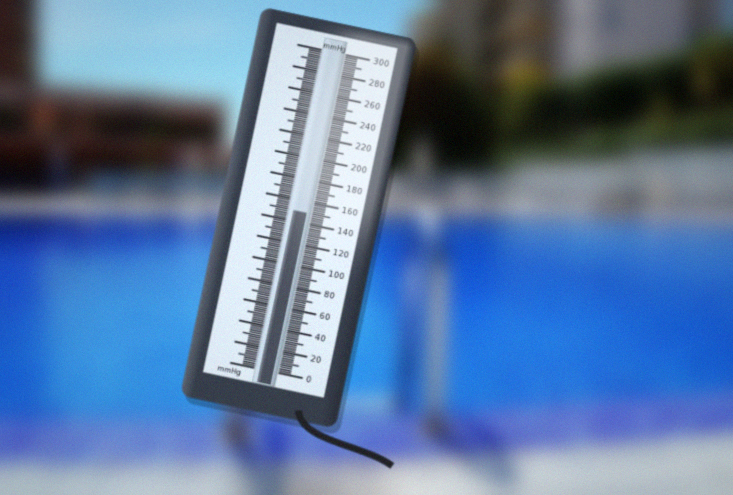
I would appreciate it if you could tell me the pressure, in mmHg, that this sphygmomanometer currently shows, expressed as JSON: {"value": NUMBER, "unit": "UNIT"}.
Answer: {"value": 150, "unit": "mmHg"}
